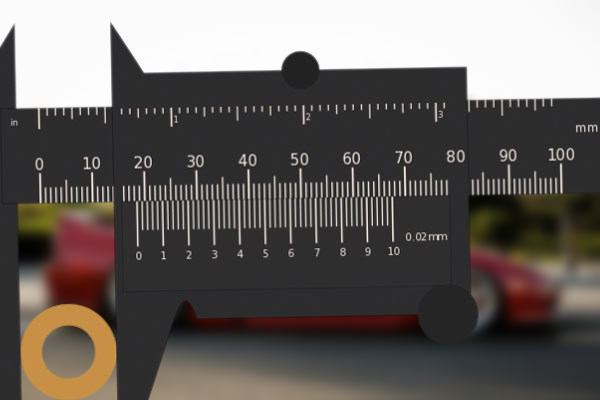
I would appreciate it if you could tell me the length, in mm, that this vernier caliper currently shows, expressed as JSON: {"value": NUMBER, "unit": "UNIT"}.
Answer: {"value": 18.5, "unit": "mm"}
